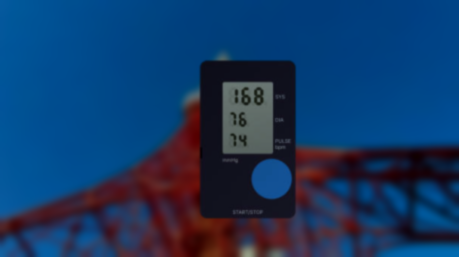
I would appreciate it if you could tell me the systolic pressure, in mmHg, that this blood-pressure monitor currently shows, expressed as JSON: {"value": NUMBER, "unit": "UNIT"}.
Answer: {"value": 168, "unit": "mmHg"}
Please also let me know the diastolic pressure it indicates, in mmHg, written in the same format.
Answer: {"value": 76, "unit": "mmHg"}
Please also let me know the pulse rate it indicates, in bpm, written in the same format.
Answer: {"value": 74, "unit": "bpm"}
